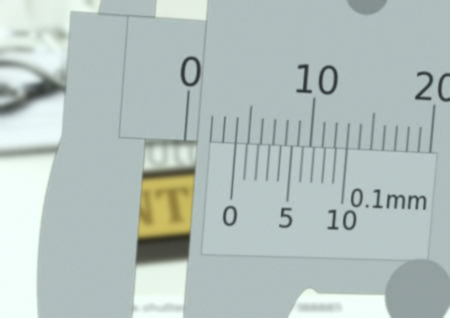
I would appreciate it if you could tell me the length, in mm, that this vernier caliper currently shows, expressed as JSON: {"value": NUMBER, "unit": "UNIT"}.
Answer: {"value": 4.0, "unit": "mm"}
